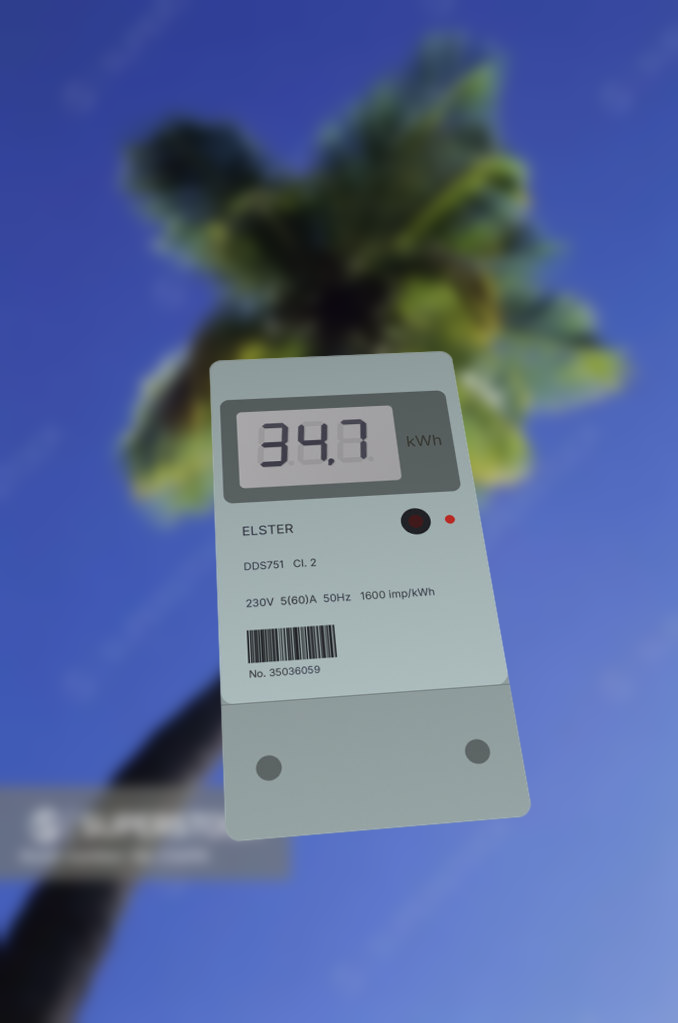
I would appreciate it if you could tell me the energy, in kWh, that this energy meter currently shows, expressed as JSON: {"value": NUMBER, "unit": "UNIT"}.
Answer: {"value": 34.7, "unit": "kWh"}
